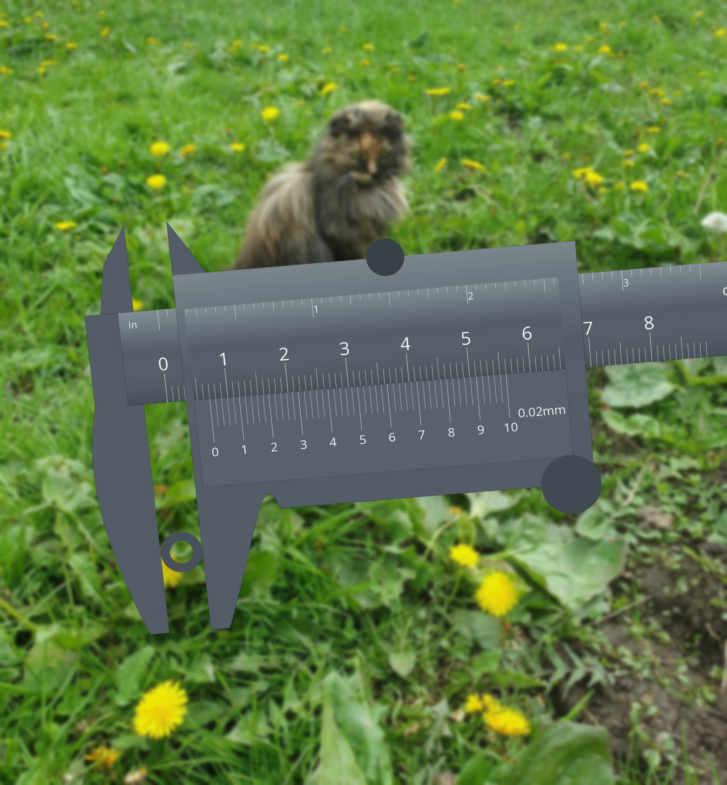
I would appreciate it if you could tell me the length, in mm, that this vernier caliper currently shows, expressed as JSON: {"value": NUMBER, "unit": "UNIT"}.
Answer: {"value": 7.0, "unit": "mm"}
